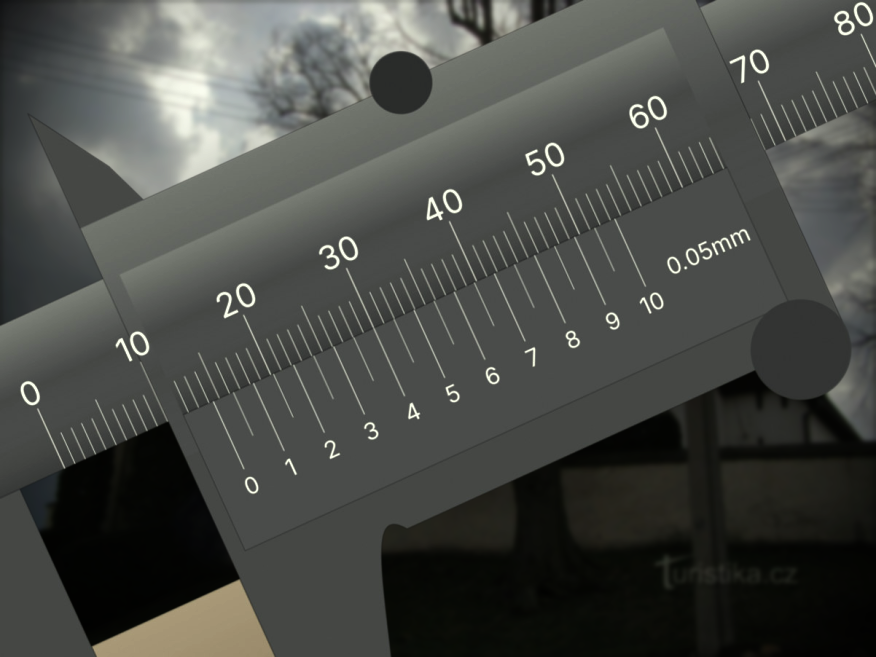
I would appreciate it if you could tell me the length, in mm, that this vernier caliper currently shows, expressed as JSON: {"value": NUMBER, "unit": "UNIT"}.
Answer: {"value": 14.4, "unit": "mm"}
